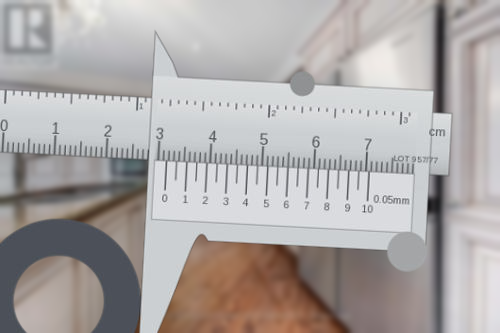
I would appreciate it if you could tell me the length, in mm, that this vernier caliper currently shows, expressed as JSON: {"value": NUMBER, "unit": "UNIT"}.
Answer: {"value": 31.6, "unit": "mm"}
